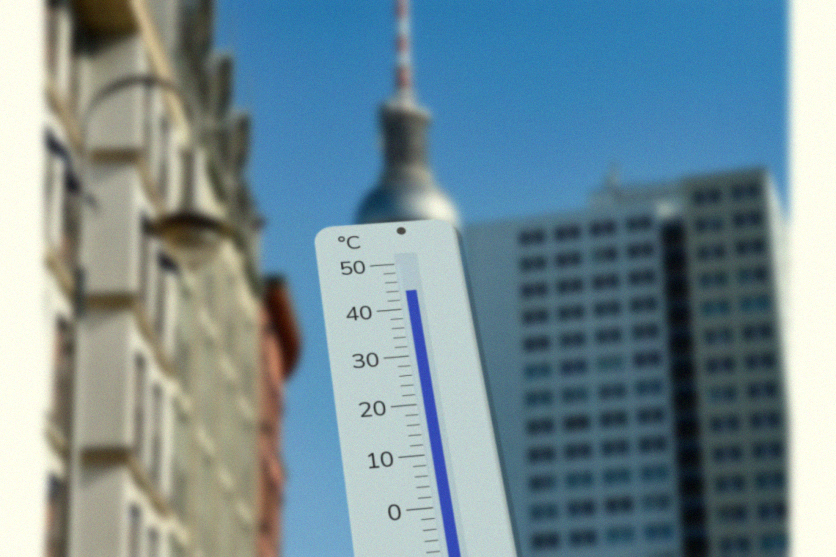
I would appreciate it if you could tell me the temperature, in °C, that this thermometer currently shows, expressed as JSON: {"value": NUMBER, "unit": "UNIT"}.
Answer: {"value": 44, "unit": "°C"}
